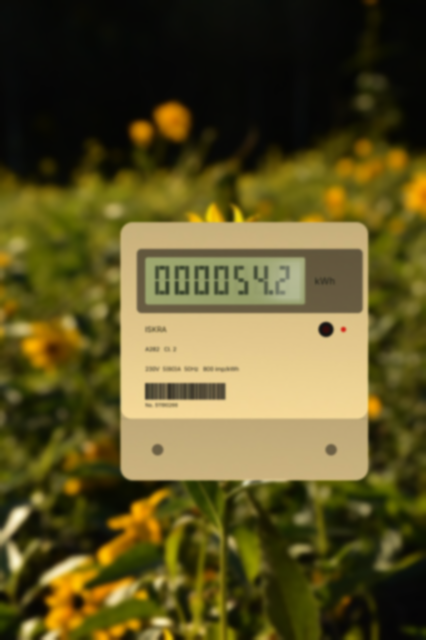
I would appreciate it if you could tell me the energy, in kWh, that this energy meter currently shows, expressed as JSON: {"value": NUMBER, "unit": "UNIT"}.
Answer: {"value": 54.2, "unit": "kWh"}
